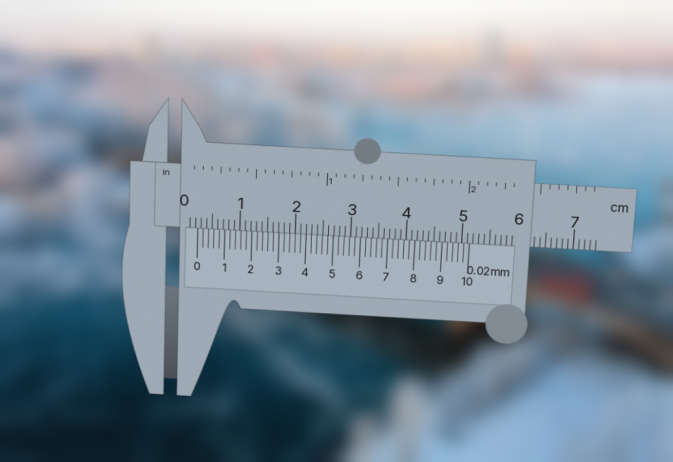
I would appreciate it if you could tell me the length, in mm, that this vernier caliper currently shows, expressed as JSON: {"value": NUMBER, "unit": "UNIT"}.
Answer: {"value": 2.4, "unit": "mm"}
